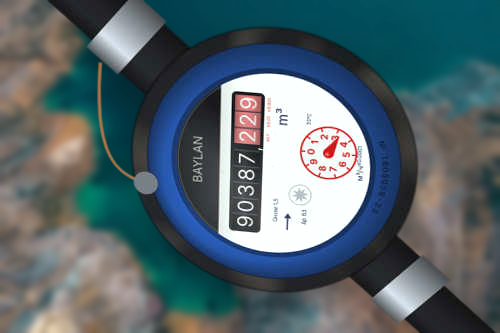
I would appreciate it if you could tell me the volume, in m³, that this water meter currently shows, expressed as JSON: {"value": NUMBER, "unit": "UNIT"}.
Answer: {"value": 90387.2293, "unit": "m³"}
